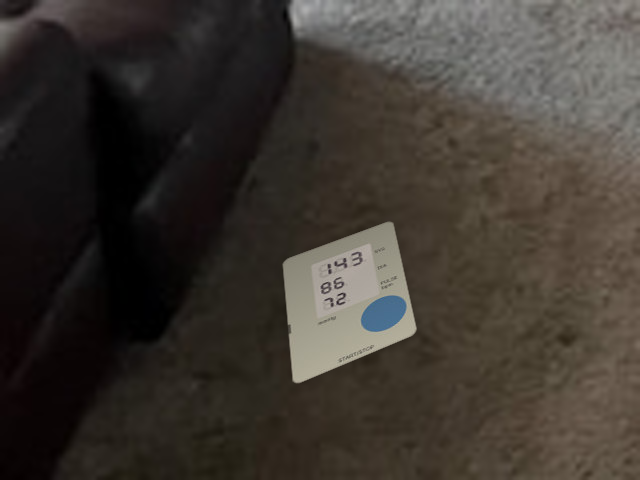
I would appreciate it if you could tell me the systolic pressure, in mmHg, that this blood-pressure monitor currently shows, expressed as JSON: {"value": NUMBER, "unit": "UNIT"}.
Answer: {"value": 143, "unit": "mmHg"}
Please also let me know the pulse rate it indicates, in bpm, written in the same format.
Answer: {"value": 72, "unit": "bpm"}
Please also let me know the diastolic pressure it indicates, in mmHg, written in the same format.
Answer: {"value": 86, "unit": "mmHg"}
